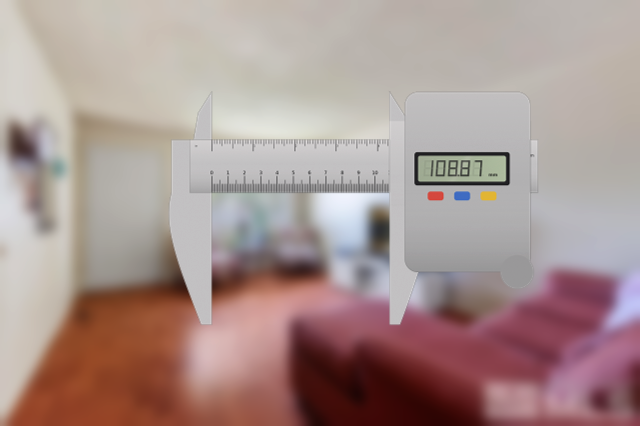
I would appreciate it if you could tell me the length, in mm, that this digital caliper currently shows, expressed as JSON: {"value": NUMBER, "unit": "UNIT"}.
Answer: {"value": 108.87, "unit": "mm"}
